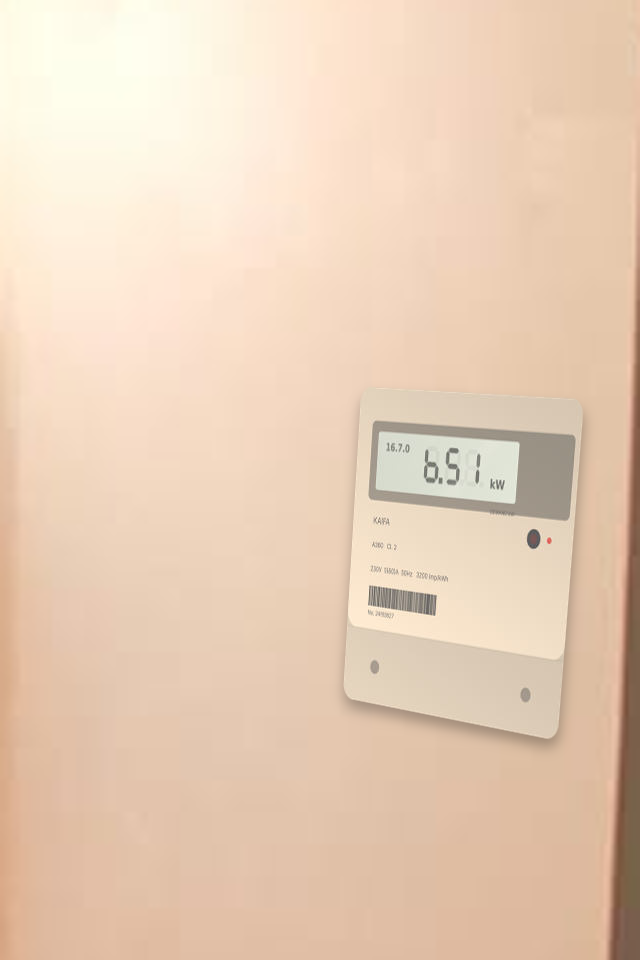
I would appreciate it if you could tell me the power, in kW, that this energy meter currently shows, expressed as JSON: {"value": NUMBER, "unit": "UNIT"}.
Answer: {"value": 6.51, "unit": "kW"}
